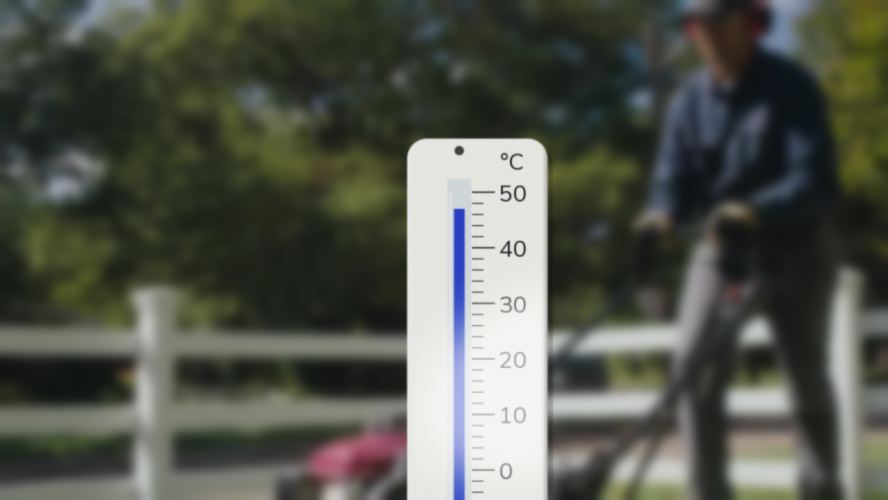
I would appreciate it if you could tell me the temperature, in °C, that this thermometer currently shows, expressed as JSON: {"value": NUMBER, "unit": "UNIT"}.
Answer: {"value": 47, "unit": "°C"}
